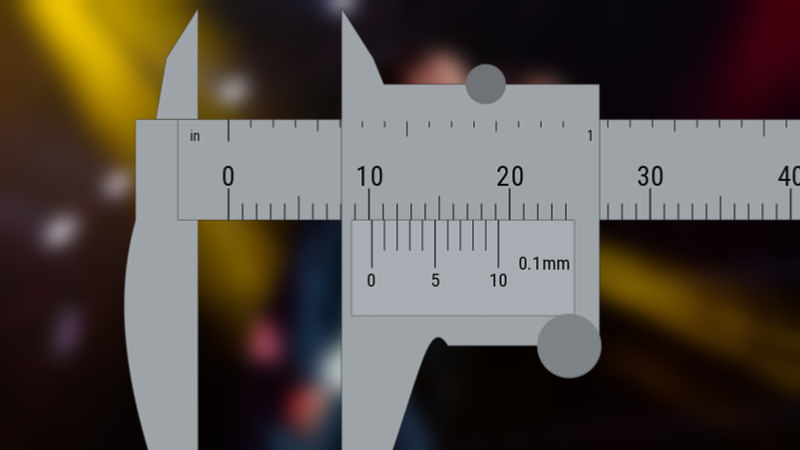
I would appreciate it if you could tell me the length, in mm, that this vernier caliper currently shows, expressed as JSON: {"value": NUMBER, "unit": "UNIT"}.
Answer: {"value": 10.2, "unit": "mm"}
